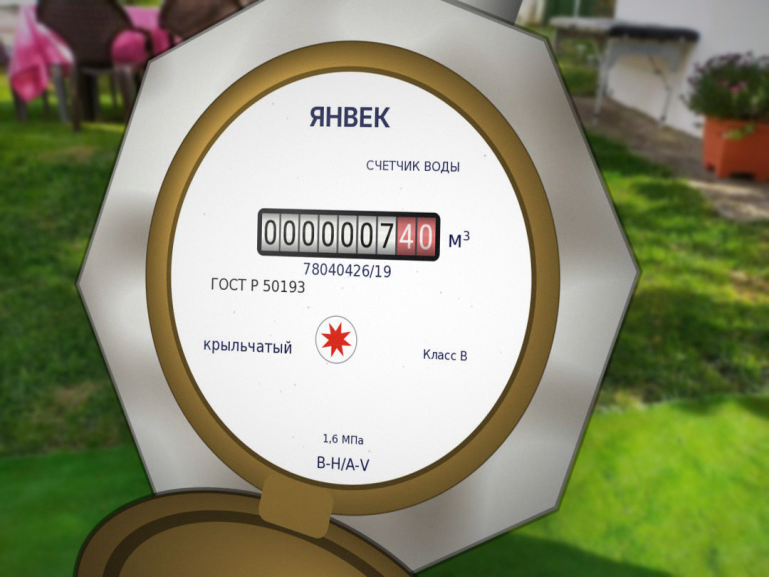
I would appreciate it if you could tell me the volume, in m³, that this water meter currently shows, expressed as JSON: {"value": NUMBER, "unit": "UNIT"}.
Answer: {"value": 7.40, "unit": "m³"}
